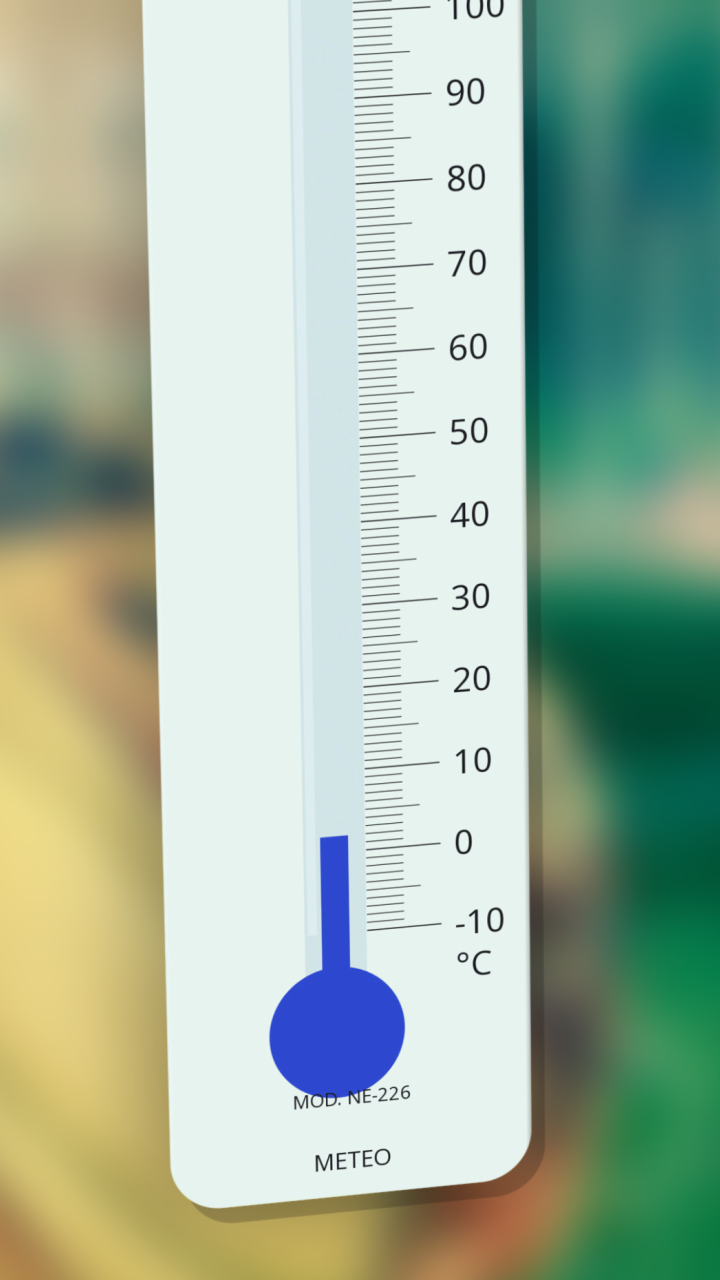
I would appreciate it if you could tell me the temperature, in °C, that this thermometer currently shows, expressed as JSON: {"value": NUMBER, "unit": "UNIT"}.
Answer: {"value": 2, "unit": "°C"}
